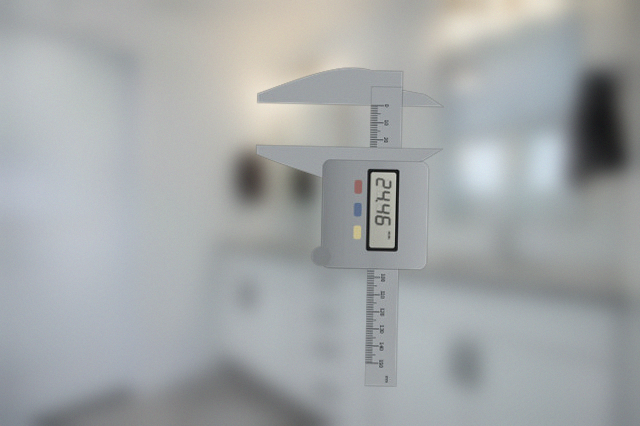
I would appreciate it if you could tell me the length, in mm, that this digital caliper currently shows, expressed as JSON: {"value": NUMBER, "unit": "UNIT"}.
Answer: {"value": 24.46, "unit": "mm"}
